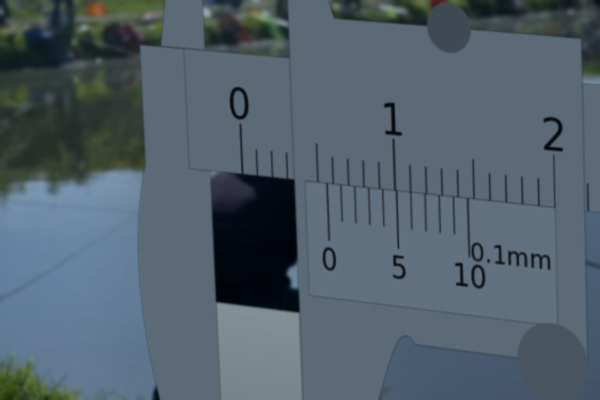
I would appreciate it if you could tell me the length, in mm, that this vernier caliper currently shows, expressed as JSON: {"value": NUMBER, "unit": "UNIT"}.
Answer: {"value": 5.6, "unit": "mm"}
